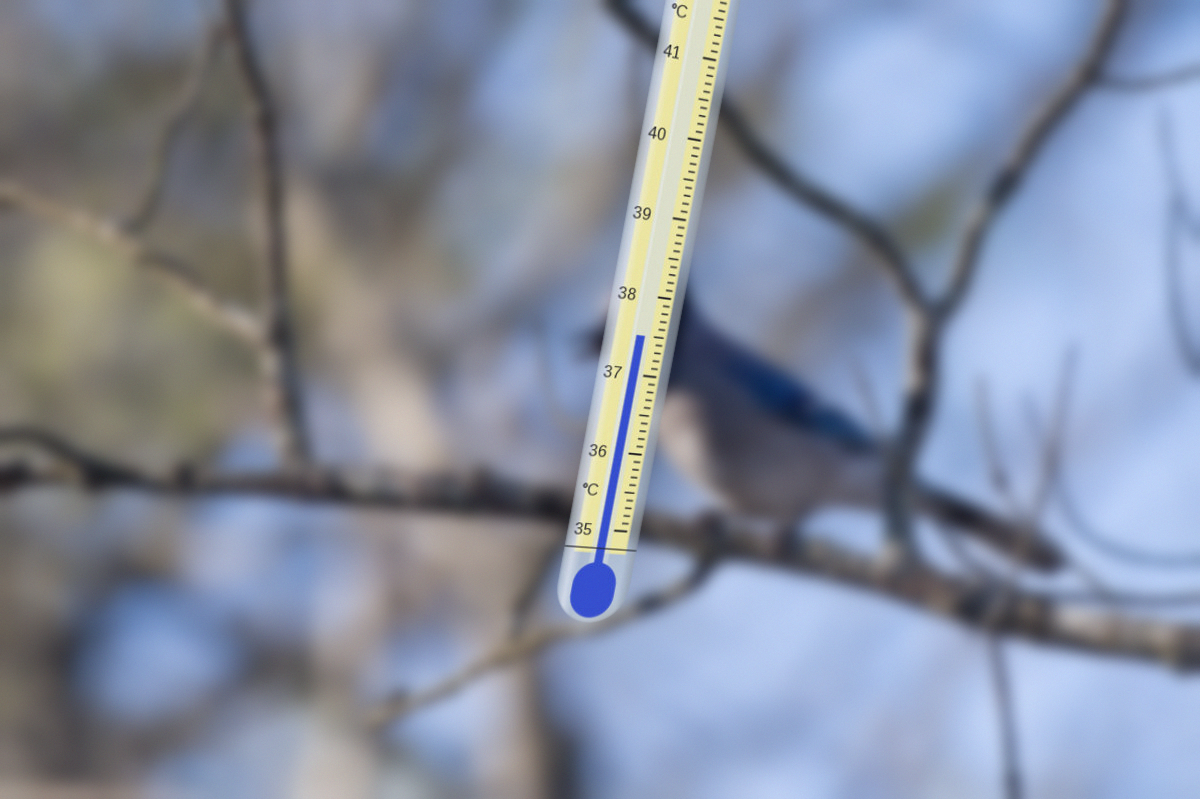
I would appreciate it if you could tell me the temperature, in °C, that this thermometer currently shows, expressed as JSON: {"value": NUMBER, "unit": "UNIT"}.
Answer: {"value": 37.5, "unit": "°C"}
